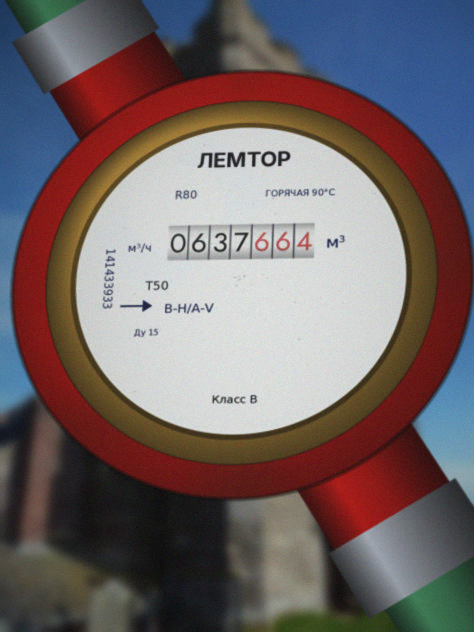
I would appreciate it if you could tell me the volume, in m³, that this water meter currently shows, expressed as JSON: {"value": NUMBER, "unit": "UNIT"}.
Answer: {"value": 637.664, "unit": "m³"}
